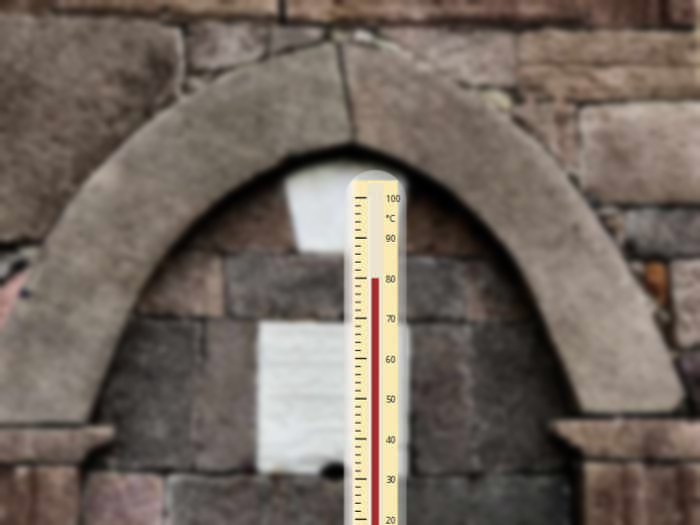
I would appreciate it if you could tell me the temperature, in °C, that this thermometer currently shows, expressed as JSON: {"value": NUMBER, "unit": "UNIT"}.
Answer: {"value": 80, "unit": "°C"}
